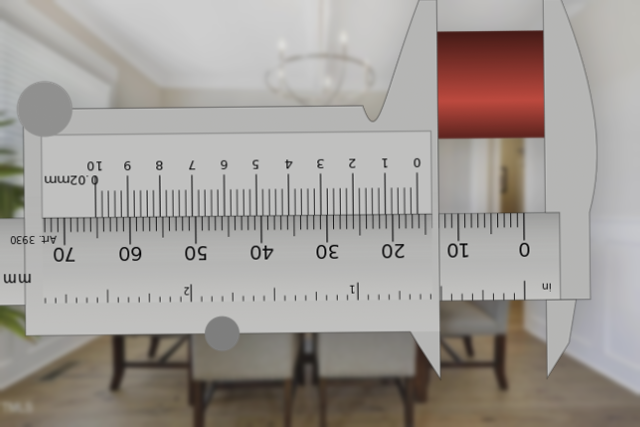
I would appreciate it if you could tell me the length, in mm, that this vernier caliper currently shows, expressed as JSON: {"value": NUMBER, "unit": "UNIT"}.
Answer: {"value": 16.2, "unit": "mm"}
